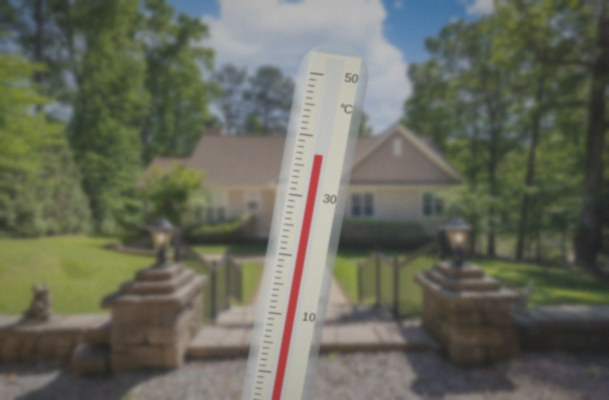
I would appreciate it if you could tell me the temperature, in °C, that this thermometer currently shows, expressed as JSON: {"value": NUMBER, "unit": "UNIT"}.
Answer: {"value": 37, "unit": "°C"}
